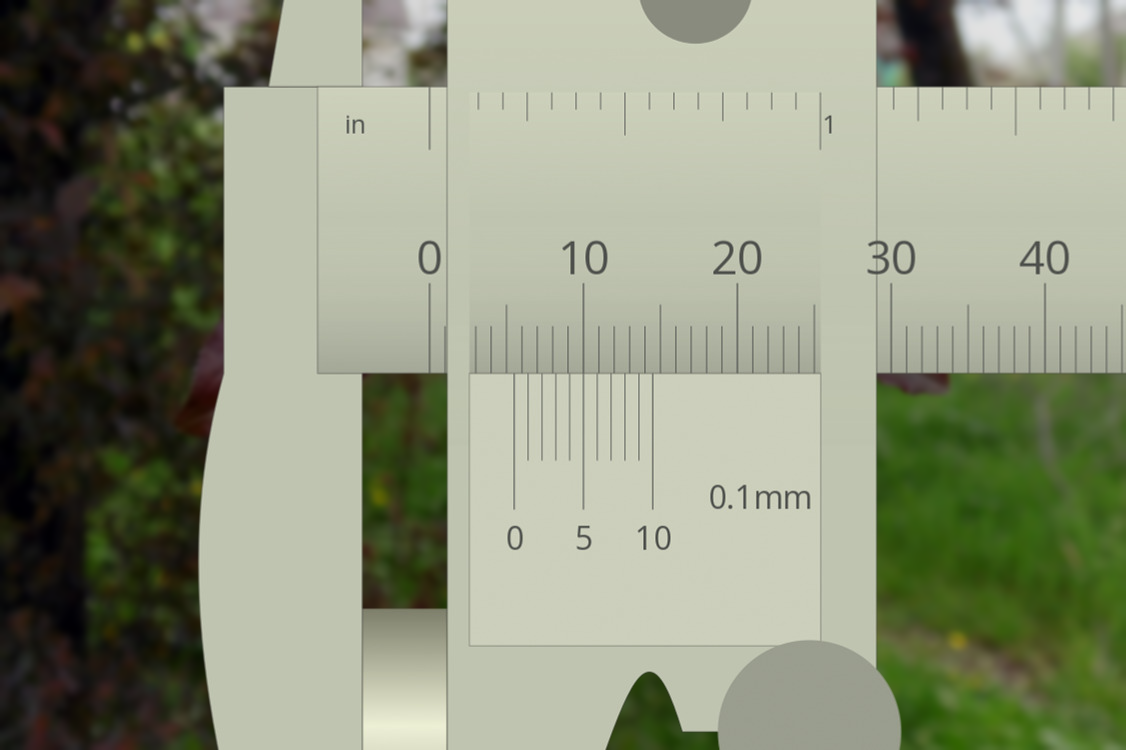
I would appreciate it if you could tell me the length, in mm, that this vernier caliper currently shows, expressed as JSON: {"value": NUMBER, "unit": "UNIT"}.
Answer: {"value": 5.5, "unit": "mm"}
